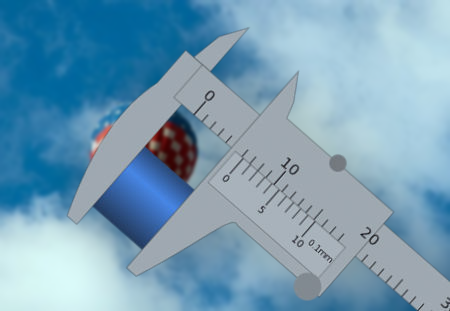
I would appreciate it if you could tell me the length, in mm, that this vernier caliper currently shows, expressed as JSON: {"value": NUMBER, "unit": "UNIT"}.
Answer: {"value": 6.2, "unit": "mm"}
